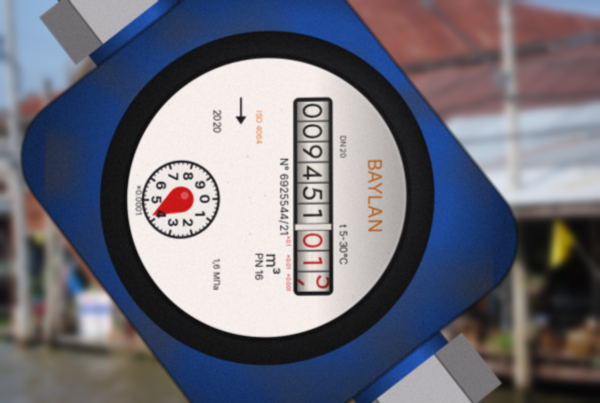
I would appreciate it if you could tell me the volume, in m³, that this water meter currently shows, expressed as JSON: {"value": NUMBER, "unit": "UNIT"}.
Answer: {"value": 9451.0154, "unit": "m³"}
